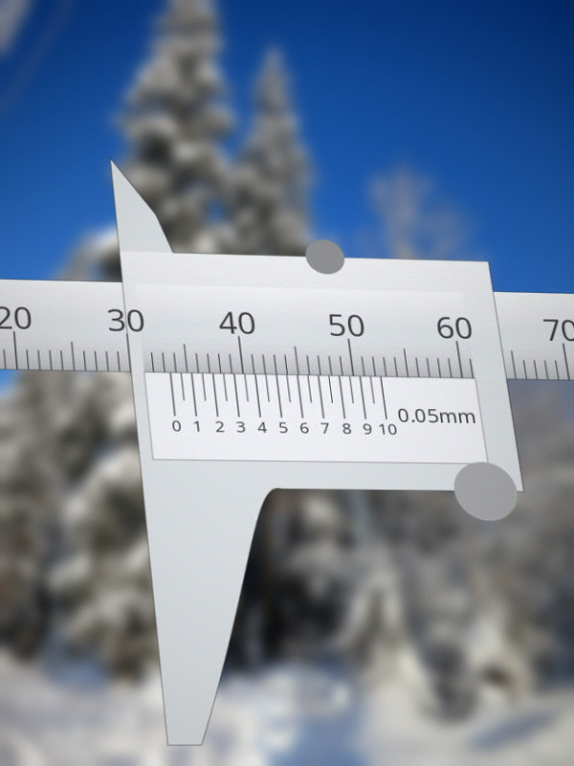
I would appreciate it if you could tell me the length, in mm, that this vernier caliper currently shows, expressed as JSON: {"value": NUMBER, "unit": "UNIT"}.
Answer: {"value": 33.5, "unit": "mm"}
